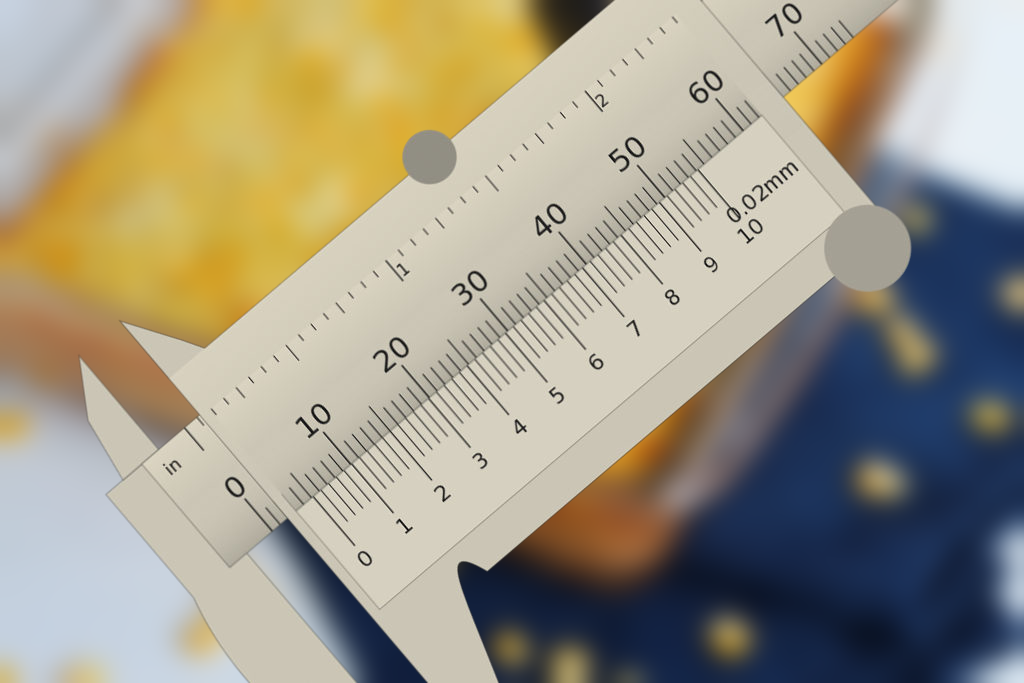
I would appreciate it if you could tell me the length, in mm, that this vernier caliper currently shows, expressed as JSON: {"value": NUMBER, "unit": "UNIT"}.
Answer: {"value": 5.2, "unit": "mm"}
